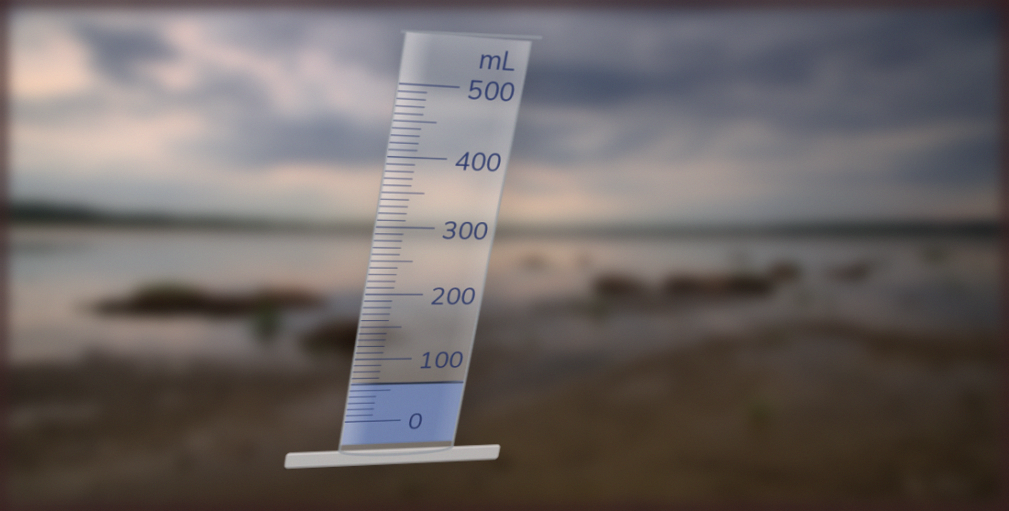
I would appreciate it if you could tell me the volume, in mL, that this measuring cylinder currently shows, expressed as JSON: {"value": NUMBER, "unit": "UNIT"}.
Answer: {"value": 60, "unit": "mL"}
